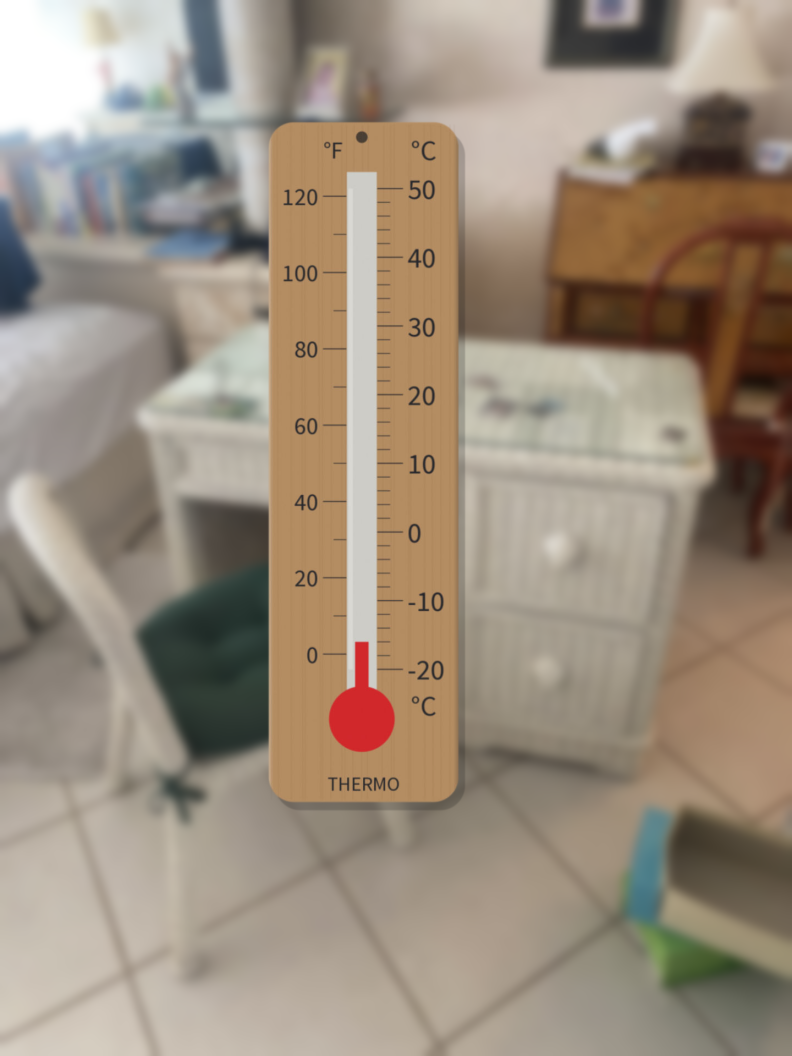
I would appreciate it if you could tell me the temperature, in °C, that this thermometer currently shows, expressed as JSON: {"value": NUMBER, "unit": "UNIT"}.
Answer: {"value": -16, "unit": "°C"}
